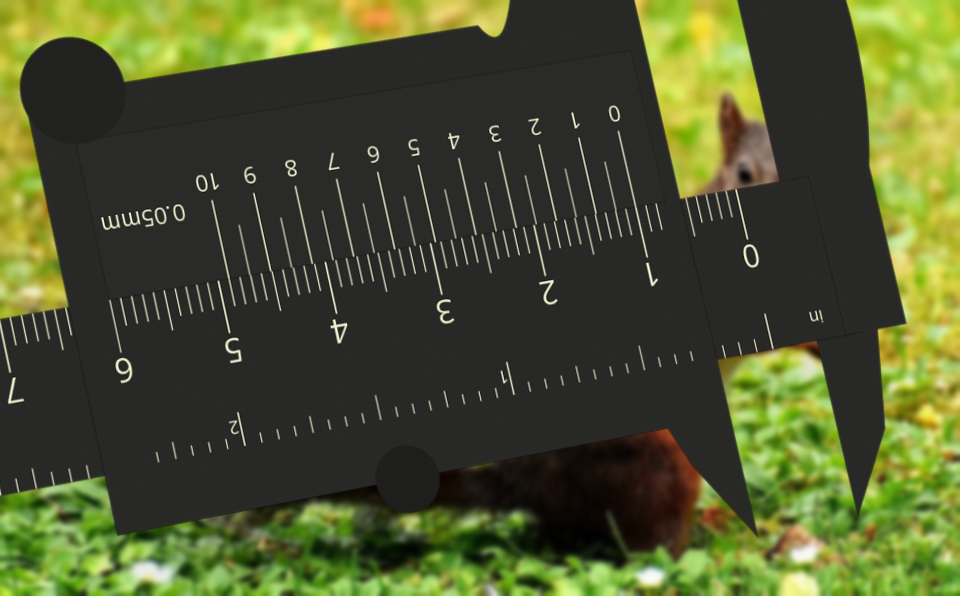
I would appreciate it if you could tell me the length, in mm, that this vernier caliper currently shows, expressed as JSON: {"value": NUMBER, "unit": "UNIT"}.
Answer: {"value": 10.0, "unit": "mm"}
